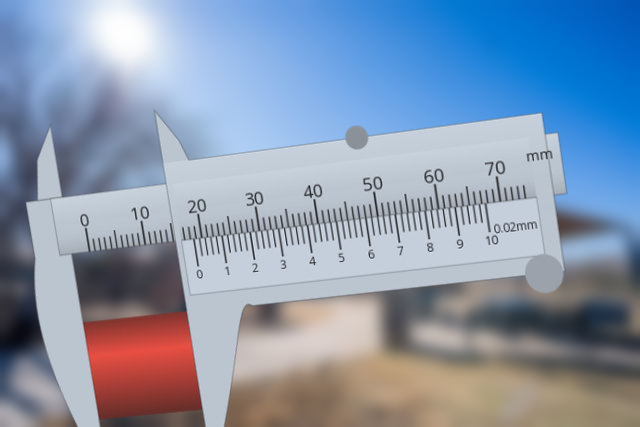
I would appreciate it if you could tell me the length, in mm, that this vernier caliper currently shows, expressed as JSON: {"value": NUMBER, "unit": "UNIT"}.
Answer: {"value": 18.6, "unit": "mm"}
